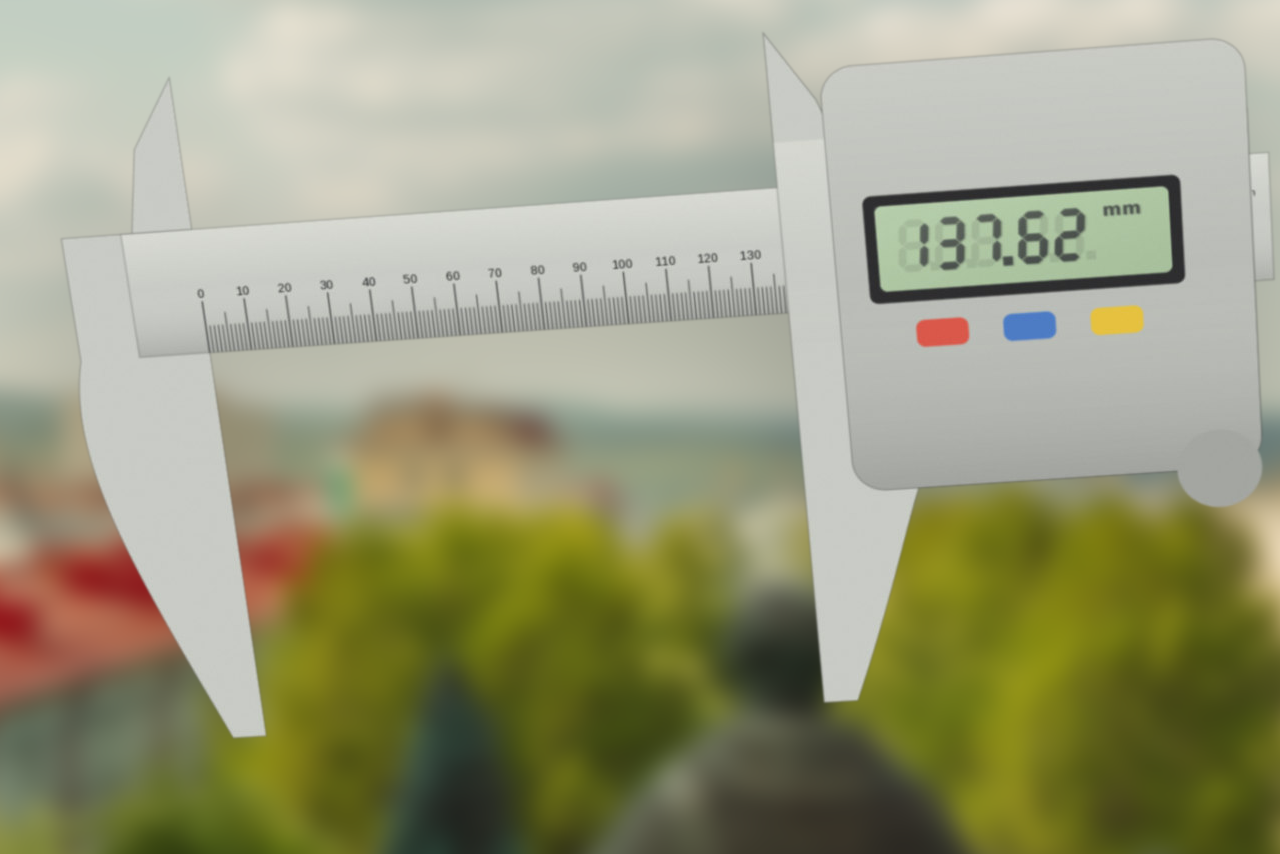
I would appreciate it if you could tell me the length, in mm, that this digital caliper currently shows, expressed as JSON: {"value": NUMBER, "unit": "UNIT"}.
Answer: {"value": 137.62, "unit": "mm"}
